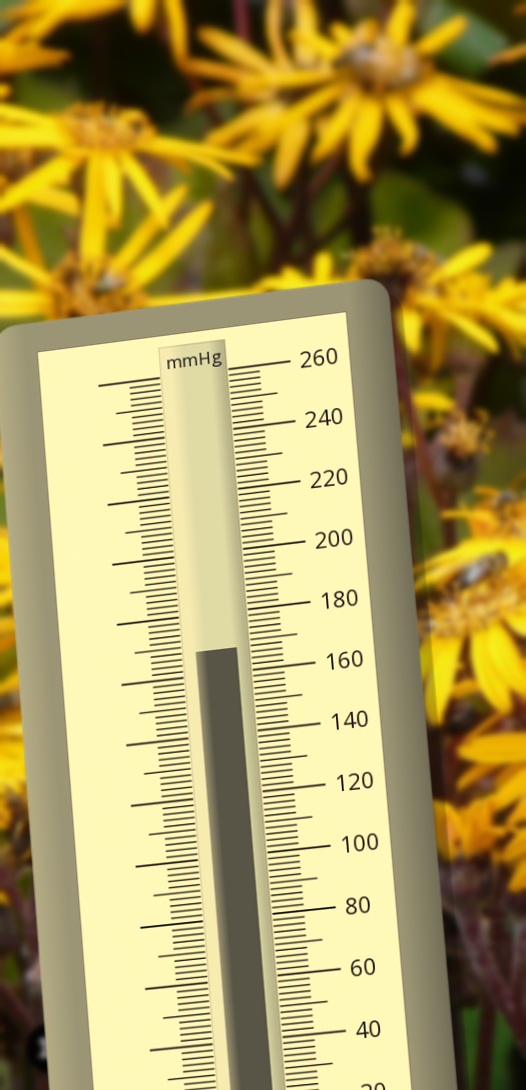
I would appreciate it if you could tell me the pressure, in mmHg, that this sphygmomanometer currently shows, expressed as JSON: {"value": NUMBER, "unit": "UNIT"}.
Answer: {"value": 168, "unit": "mmHg"}
